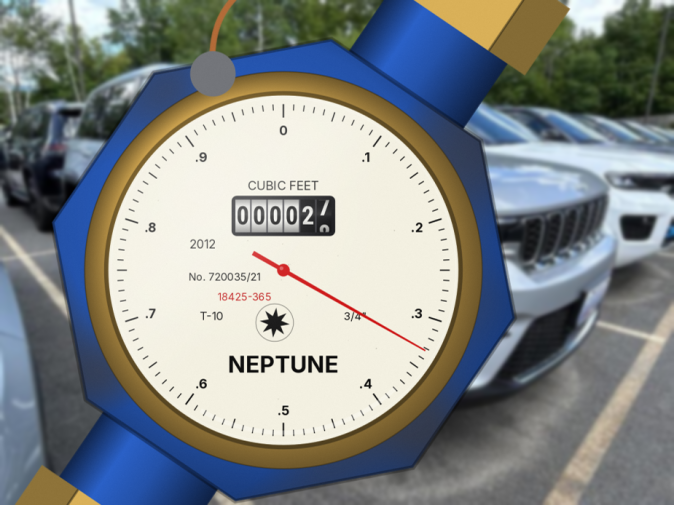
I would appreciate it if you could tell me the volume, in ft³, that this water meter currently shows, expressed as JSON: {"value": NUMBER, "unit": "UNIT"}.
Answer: {"value": 27.33, "unit": "ft³"}
